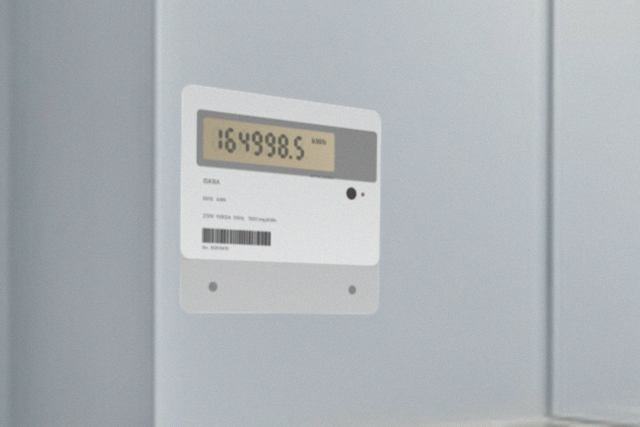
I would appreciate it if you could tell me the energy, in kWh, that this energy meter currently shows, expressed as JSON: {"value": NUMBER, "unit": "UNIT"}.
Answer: {"value": 164998.5, "unit": "kWh"}
